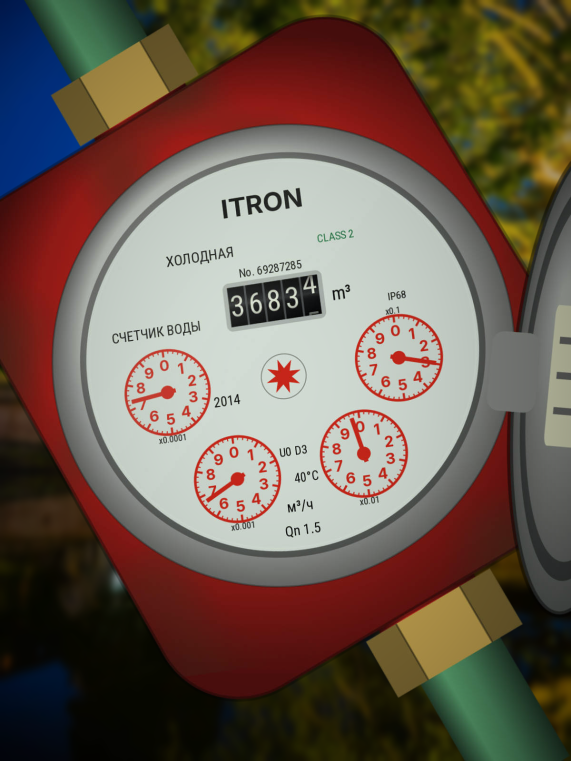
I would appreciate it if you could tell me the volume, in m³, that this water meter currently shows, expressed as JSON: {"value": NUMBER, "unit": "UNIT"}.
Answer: {"value": 36834.2967, "unit": "m³"}
